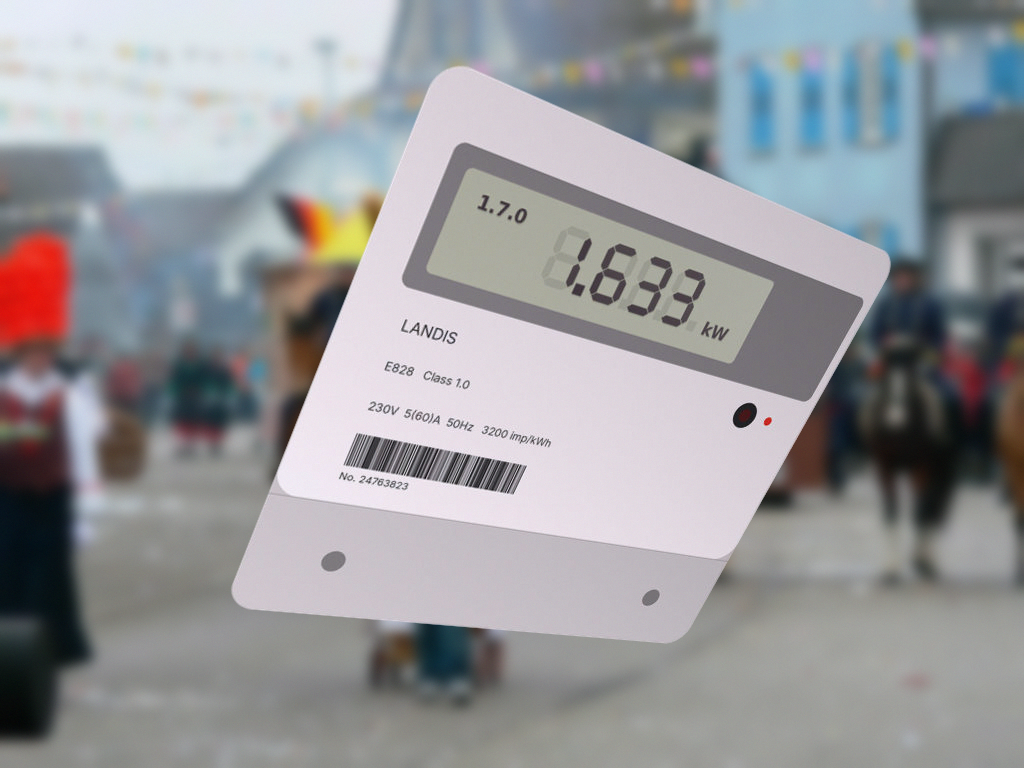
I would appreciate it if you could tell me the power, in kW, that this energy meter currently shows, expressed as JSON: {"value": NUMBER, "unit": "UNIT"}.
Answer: {"value": 1.633, "unit": "kW"}
